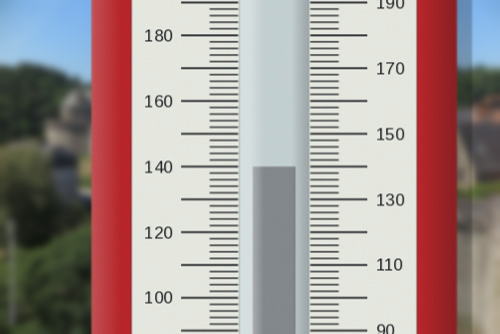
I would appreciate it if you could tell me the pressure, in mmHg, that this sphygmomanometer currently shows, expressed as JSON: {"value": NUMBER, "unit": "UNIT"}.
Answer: {"value": 140, "unit": "mmHg"}
